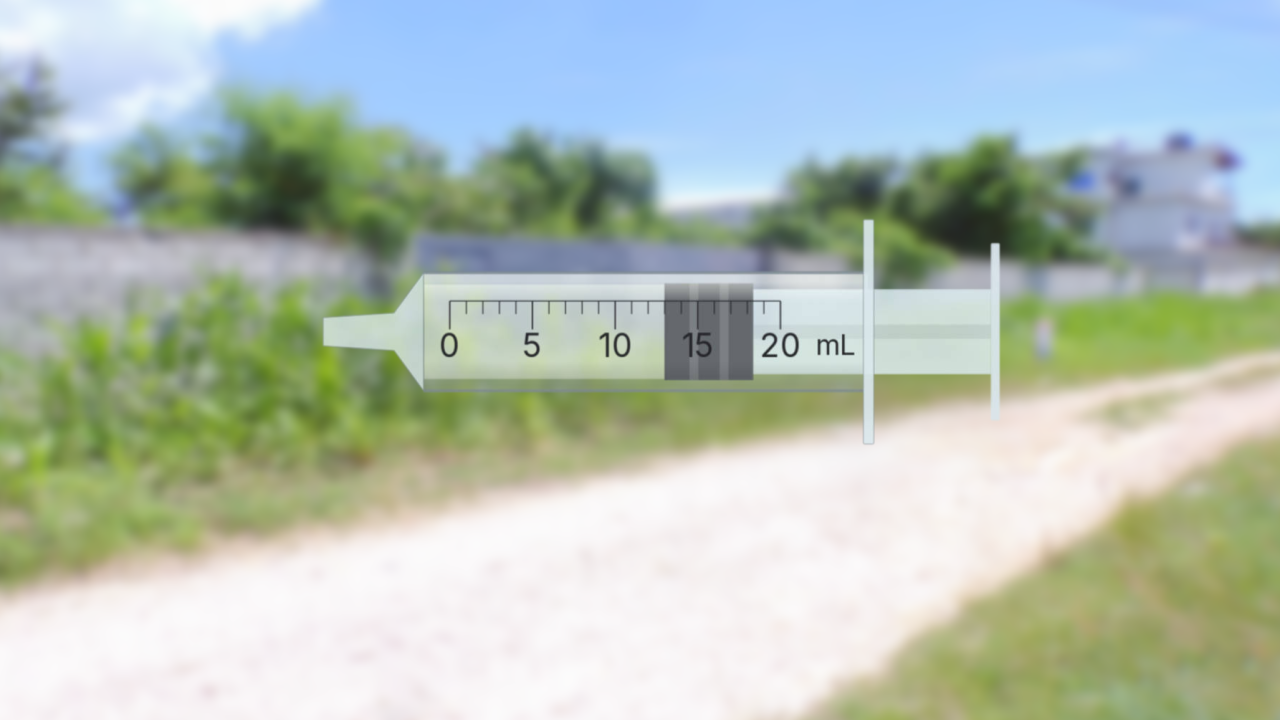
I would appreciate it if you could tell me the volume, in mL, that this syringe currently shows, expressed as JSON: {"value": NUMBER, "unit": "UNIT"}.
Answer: {"value": 13, "unit": "mL"}
